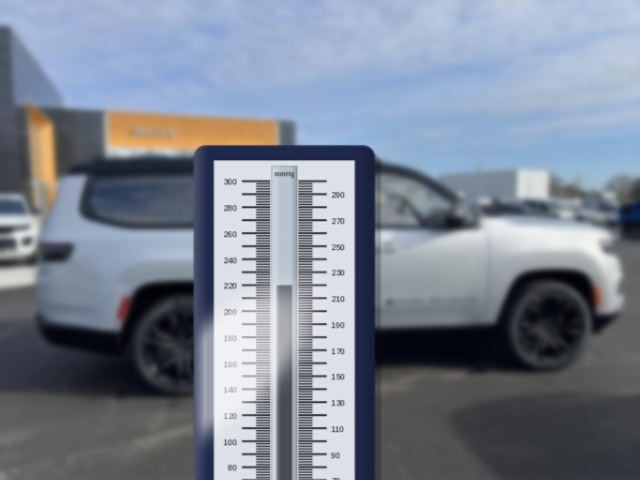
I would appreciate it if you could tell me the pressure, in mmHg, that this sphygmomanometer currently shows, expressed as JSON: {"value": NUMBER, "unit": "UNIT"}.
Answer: {"value": 220, "unit": "mmHg"}
